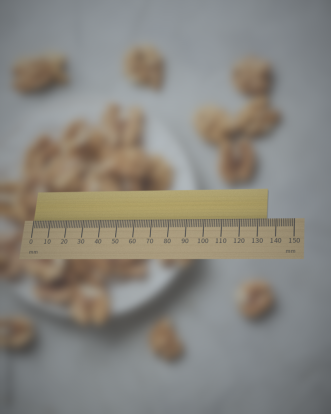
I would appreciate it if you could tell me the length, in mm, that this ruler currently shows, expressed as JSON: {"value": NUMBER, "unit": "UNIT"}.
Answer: {"value": 135, "unit": "mm"}
